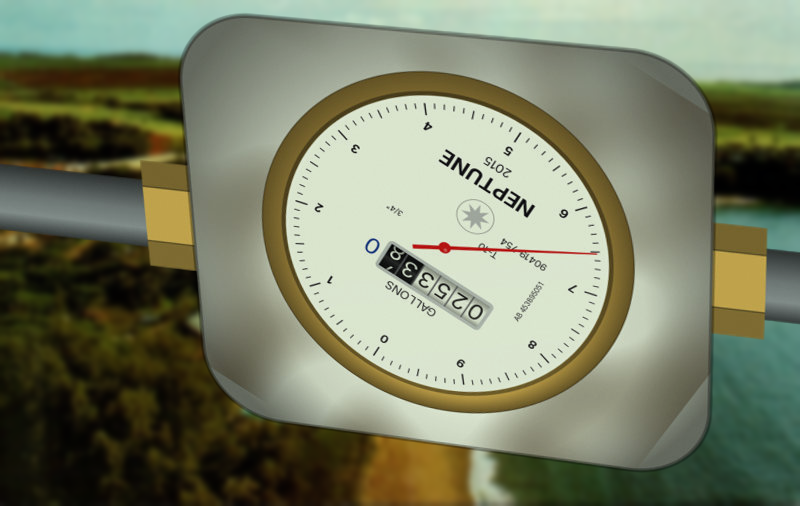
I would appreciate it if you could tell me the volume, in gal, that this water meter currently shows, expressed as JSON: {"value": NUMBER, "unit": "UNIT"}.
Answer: {"value": 253376.5, "unit": "gal"}
